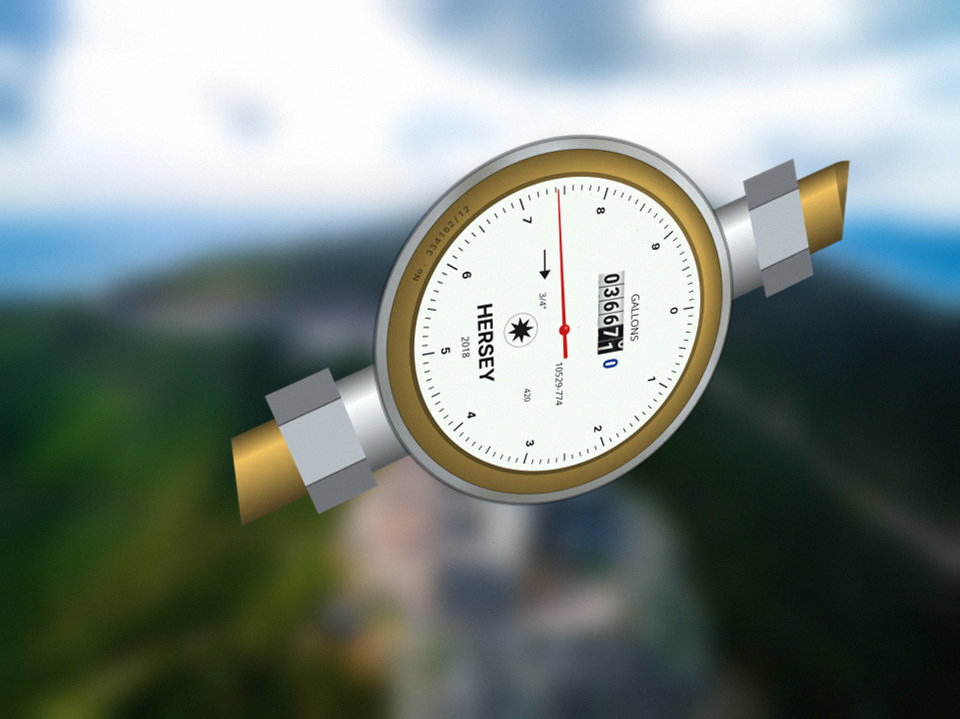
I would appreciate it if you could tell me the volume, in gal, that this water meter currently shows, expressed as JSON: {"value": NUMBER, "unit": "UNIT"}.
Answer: {"value": 366707.4, "unit": "gal"}
